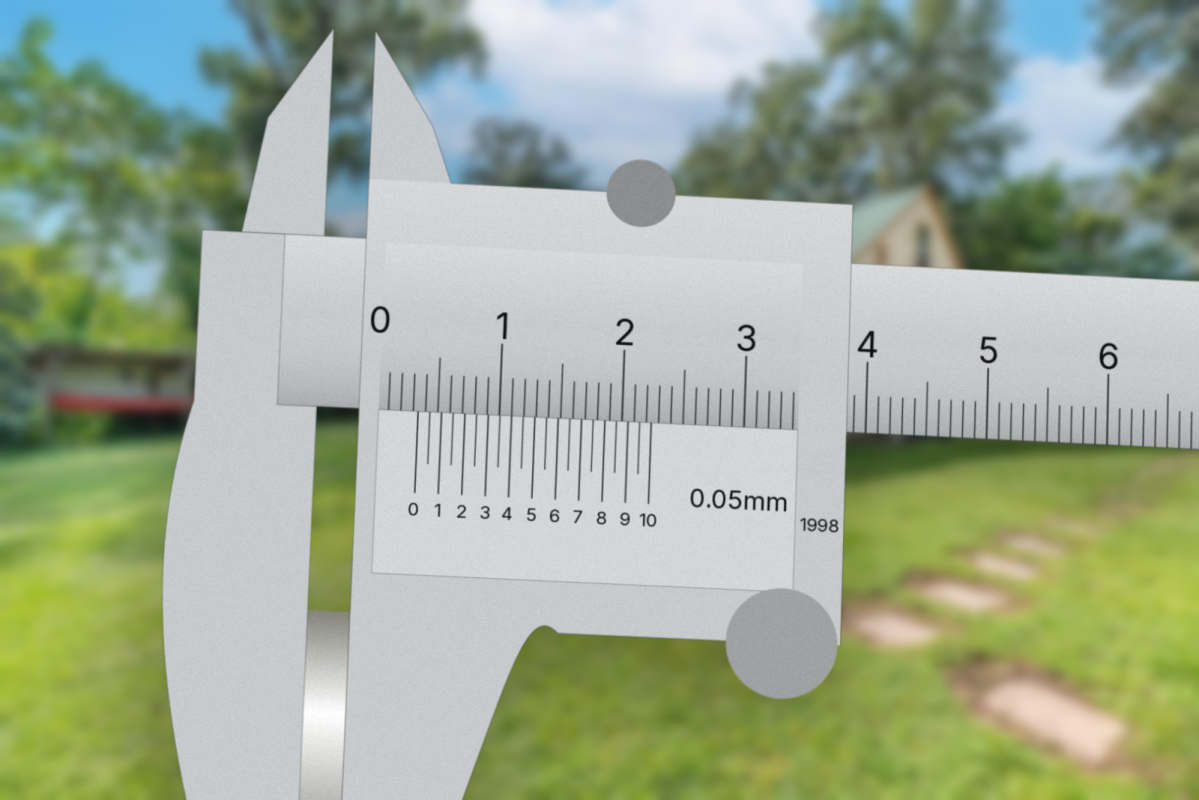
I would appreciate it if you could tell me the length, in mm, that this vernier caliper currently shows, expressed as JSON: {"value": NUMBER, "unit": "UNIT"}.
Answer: {"value": 3.4, "unit": "mm"}
